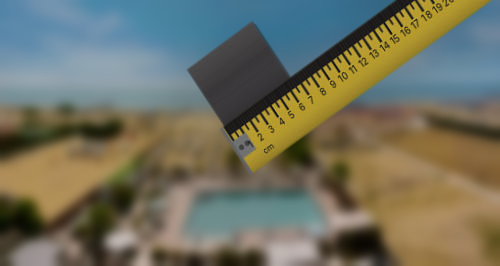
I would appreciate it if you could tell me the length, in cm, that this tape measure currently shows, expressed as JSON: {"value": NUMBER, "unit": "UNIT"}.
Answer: {"value": 6.5, "unit": "cm"}
